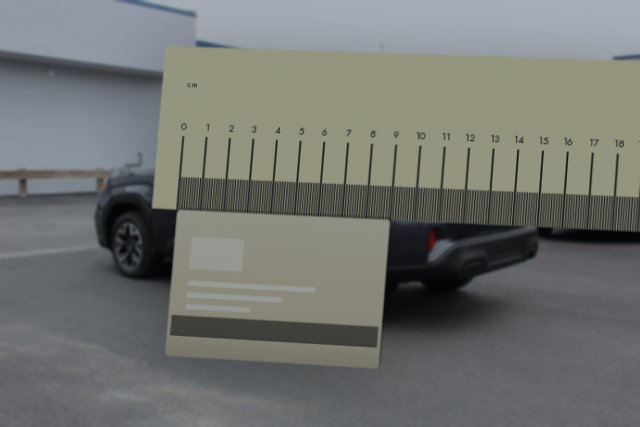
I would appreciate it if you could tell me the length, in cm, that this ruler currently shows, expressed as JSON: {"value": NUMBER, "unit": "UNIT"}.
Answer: {"value": 9, "unit": "cm"}
